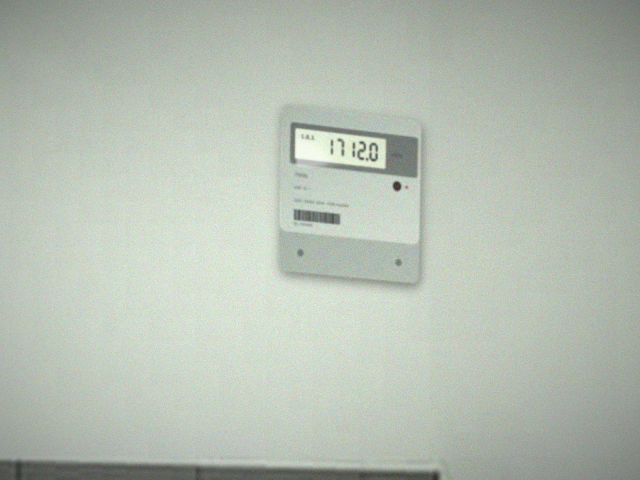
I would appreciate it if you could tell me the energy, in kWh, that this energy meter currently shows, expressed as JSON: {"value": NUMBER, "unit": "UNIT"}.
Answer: {"value": 1712.0, "unit": "kWh"}
